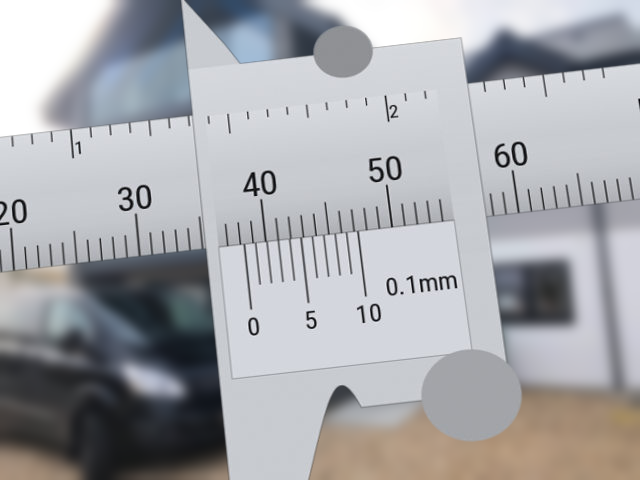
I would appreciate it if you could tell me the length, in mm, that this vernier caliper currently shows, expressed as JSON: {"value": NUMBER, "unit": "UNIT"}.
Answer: {"value": 38.3, "unit": "mm"}
